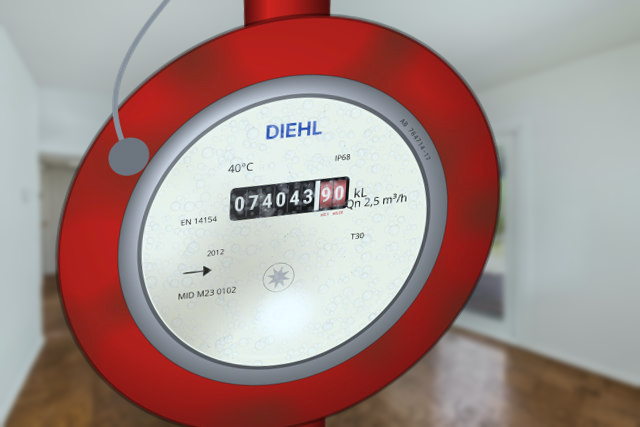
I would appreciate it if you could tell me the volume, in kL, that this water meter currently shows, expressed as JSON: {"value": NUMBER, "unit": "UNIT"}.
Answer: {"value": 74043.90, "unit": "kL"}
